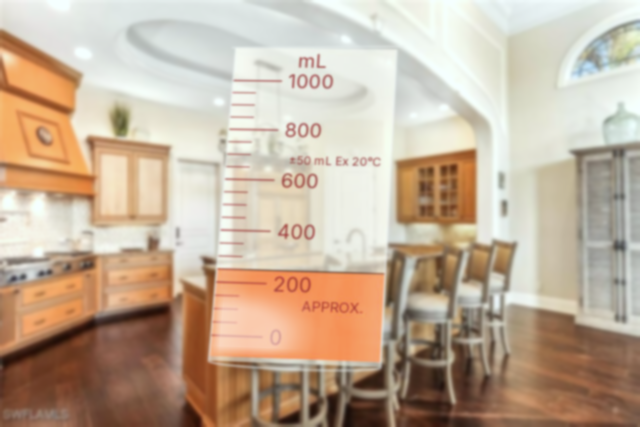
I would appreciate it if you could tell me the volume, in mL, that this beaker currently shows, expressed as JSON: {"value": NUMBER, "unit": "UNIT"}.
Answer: {"value": 250, "unit": "mL"}
